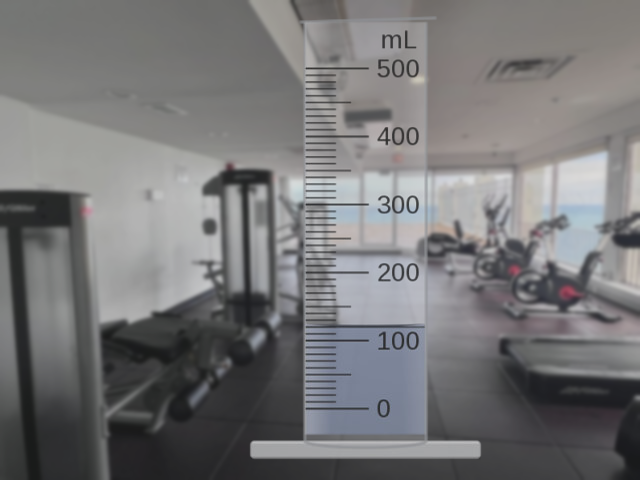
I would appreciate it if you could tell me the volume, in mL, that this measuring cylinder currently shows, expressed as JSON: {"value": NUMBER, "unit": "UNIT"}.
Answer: {"value": 120, "unit": "mL"}
